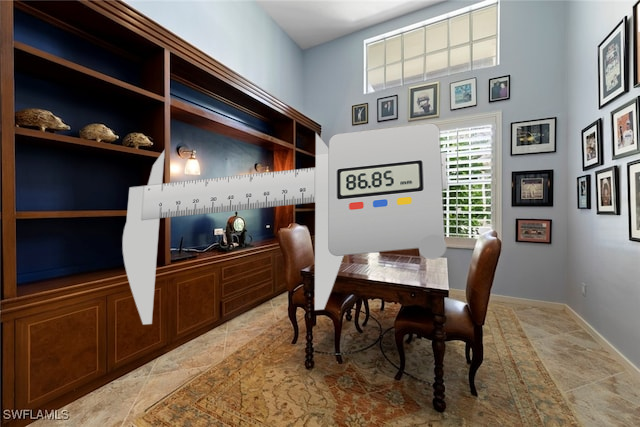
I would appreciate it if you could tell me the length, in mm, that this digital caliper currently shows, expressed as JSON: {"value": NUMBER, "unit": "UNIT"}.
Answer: {"value": 86.85, "unit": "mm"}
